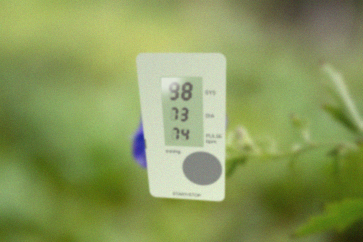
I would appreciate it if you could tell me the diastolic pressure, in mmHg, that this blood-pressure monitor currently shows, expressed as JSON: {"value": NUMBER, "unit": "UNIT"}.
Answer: {"value": 73, "unit": "mmHg"}
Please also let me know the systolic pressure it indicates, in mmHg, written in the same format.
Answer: {"value": 98, "unit": "mmHg"}
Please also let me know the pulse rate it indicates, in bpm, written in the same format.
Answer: {"value": 74, "unit": "bpm"}
